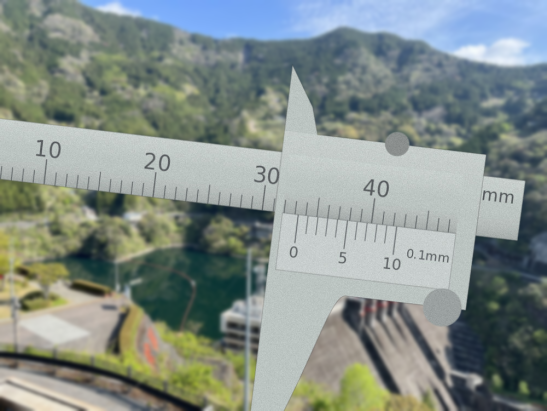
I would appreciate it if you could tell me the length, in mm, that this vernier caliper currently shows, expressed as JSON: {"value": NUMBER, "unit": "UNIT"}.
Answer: {"value": 33.3, "unit": "mm"}
